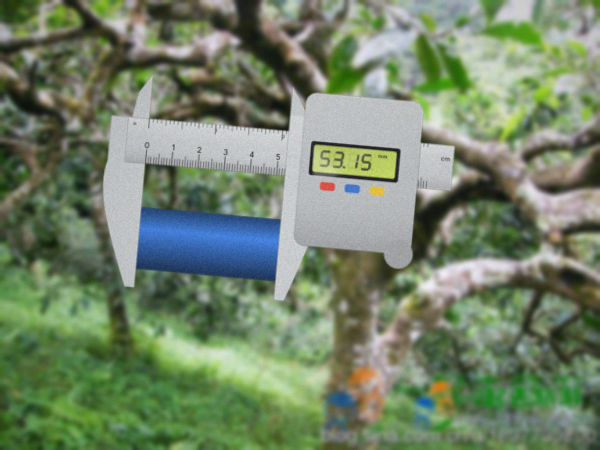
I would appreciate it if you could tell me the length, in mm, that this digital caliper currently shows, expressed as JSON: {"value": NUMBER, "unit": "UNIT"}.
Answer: {"value": 53.15, "unit": "mm"}
